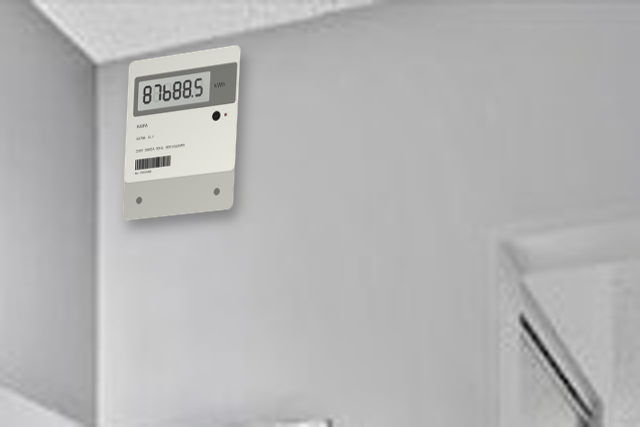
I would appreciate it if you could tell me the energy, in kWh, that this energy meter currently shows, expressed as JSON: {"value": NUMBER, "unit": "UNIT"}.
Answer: {"value": 87688.5, "unit": "kWh"}
